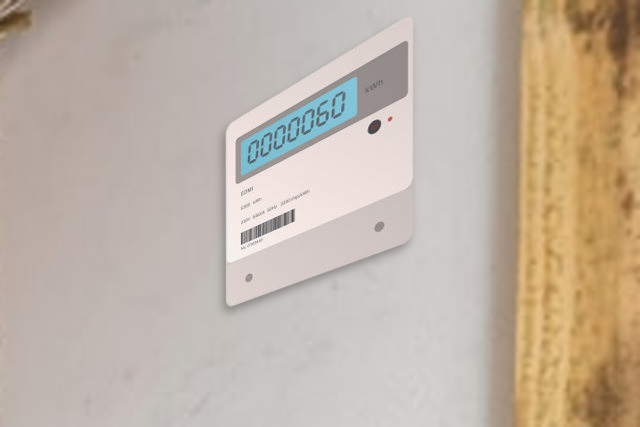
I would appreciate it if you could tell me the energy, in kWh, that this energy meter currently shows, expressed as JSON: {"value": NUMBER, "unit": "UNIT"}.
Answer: {"value": 60, "unit": "kWh"}
